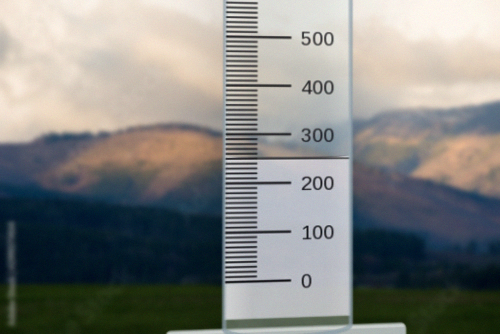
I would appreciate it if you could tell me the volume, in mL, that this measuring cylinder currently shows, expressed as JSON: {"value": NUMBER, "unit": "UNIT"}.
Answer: {"value": 250, "unit": "mL"}
